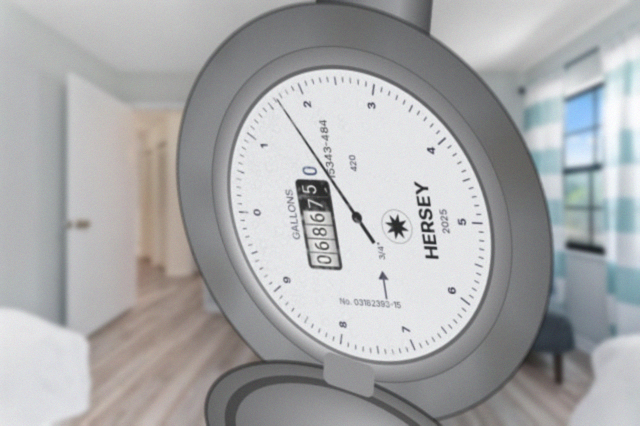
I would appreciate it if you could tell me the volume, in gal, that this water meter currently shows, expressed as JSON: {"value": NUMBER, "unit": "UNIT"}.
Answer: {"value": 686751.6, "unit": "gal"}
